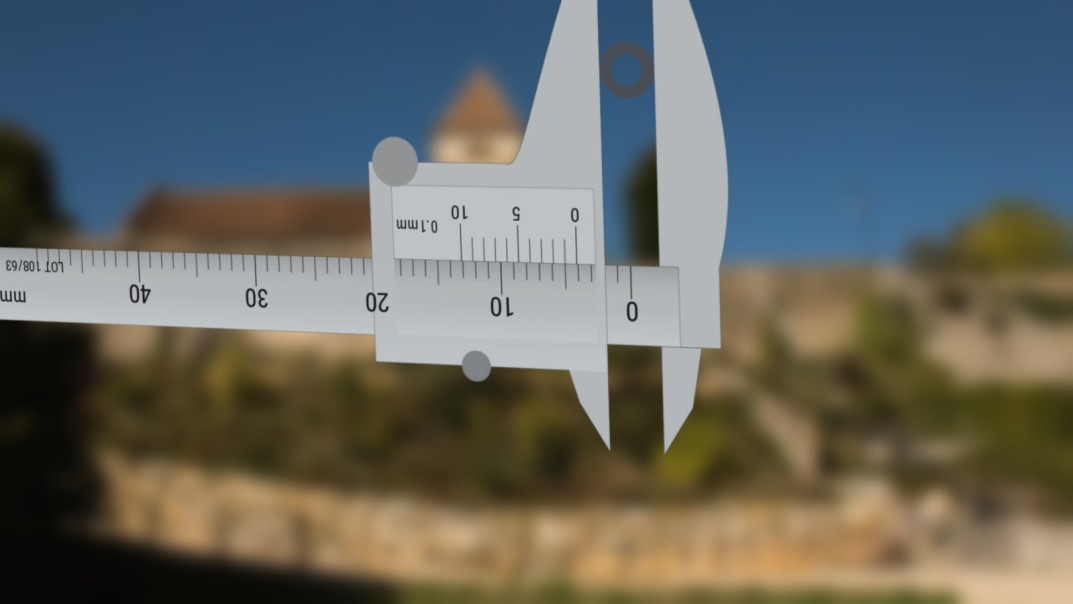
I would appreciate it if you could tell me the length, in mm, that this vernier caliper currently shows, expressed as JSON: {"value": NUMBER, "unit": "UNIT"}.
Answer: {"value": 4.1, "unit": "mm"}
